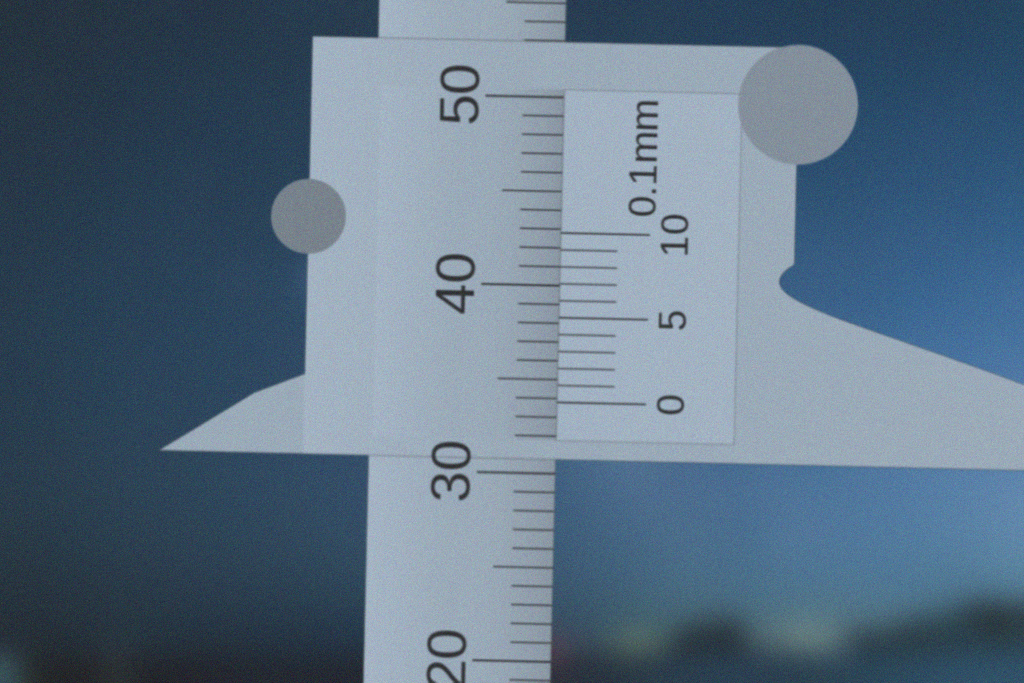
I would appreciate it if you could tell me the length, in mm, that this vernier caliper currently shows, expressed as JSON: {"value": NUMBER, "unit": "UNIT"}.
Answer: {"value": 33.8, "unit": "mm"}
